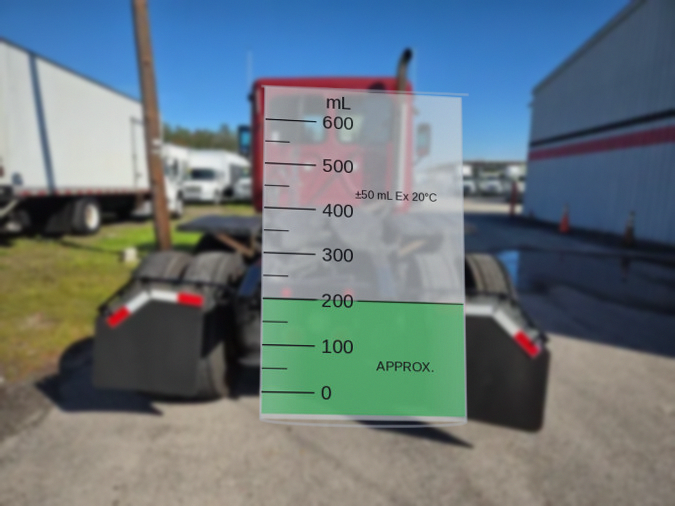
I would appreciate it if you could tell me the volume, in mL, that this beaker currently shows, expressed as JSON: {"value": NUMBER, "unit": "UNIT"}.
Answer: {"value": 200, "unit": "mL"}
